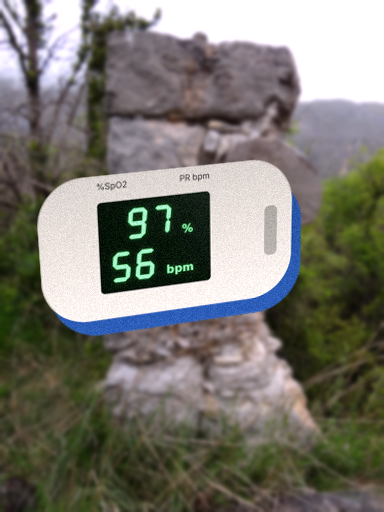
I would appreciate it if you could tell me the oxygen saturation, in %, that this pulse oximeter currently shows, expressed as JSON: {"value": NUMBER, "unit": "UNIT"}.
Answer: {"value": 97, "unit": "%"}
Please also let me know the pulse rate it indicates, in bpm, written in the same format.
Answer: {"value": 56, "unit": "bpm"}
